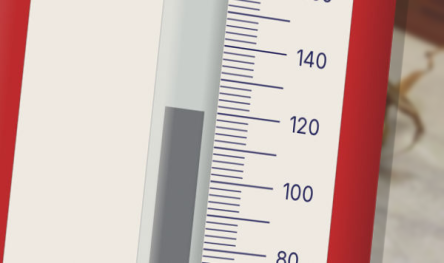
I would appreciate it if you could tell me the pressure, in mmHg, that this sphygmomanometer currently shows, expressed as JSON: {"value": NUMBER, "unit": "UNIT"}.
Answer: {"value": 120, "unit": "mmHg"}
